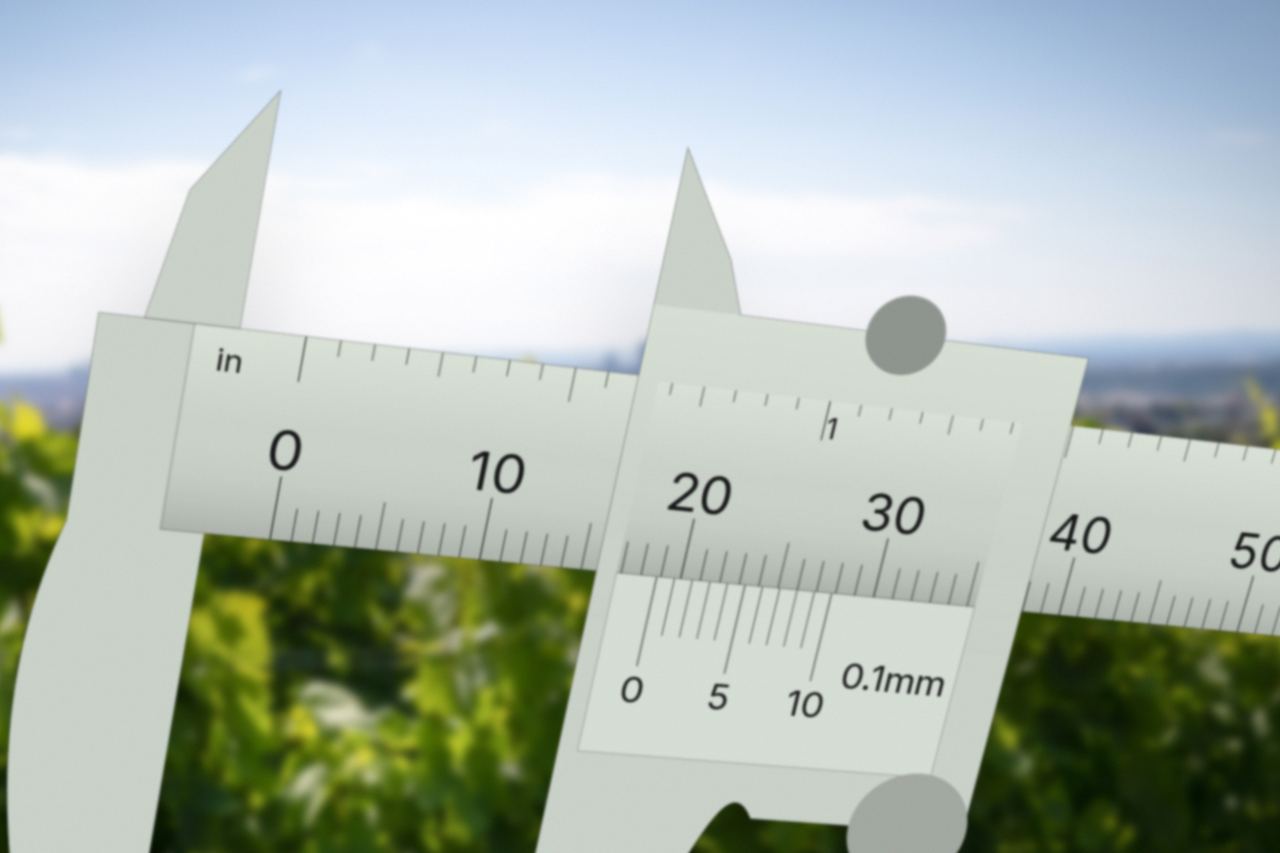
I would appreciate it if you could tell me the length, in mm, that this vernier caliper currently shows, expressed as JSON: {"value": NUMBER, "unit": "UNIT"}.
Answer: {"value": 18.8, "unit": "mm"}
